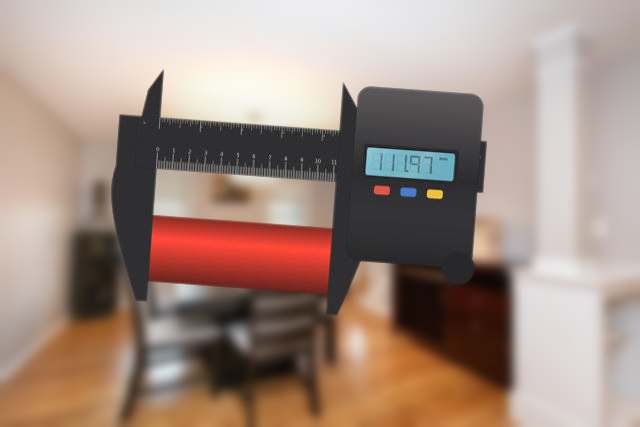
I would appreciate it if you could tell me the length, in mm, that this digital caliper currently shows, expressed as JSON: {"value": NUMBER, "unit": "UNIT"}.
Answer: {"value": 111.97, "unit": "mm"}
